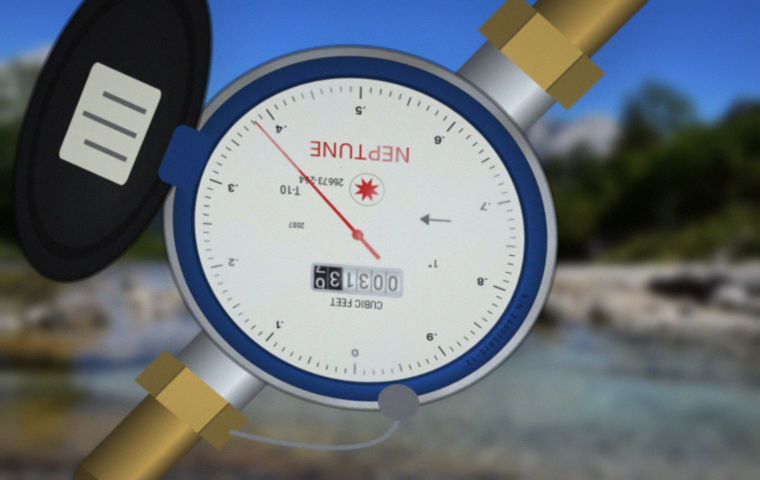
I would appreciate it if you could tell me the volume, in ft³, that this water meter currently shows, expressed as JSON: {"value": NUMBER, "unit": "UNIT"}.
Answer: {"value": 3136.38, "unit": "ft³"}
